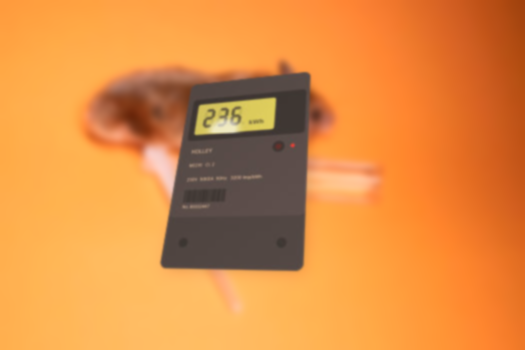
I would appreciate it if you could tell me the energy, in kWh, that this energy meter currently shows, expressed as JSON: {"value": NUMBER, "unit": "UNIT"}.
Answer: {"value": 236, "unit": "kWh"}
